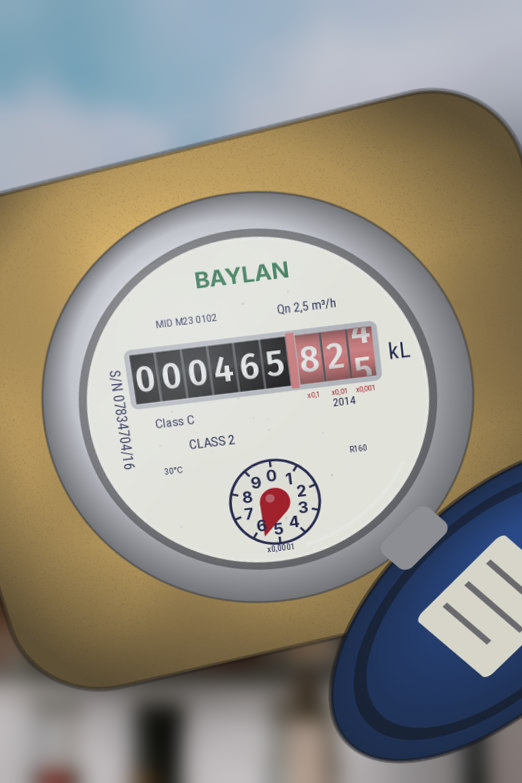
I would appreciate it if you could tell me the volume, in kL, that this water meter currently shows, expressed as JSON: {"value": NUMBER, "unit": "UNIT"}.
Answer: {"value": 465.8245, "unit": "kL"}
